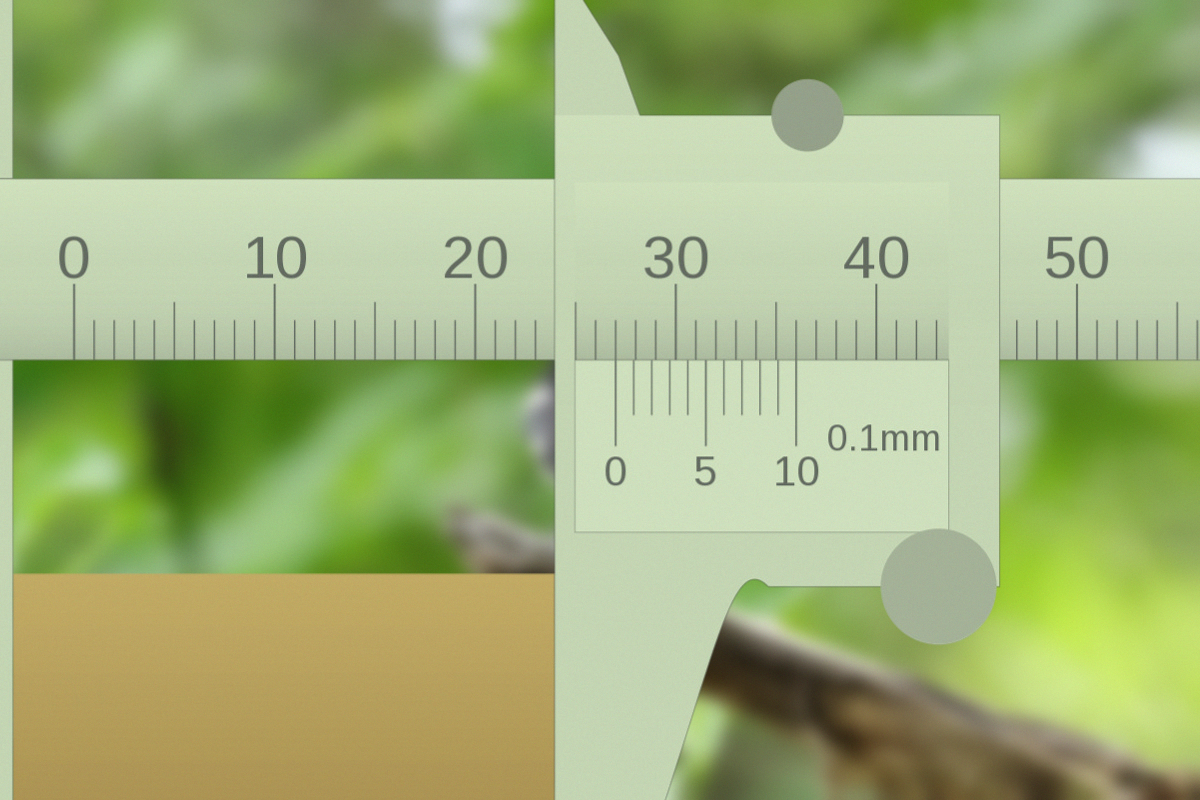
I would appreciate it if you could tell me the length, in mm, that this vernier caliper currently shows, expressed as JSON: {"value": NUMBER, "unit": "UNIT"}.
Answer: {"value": 27.0, "unit": "mm"}
